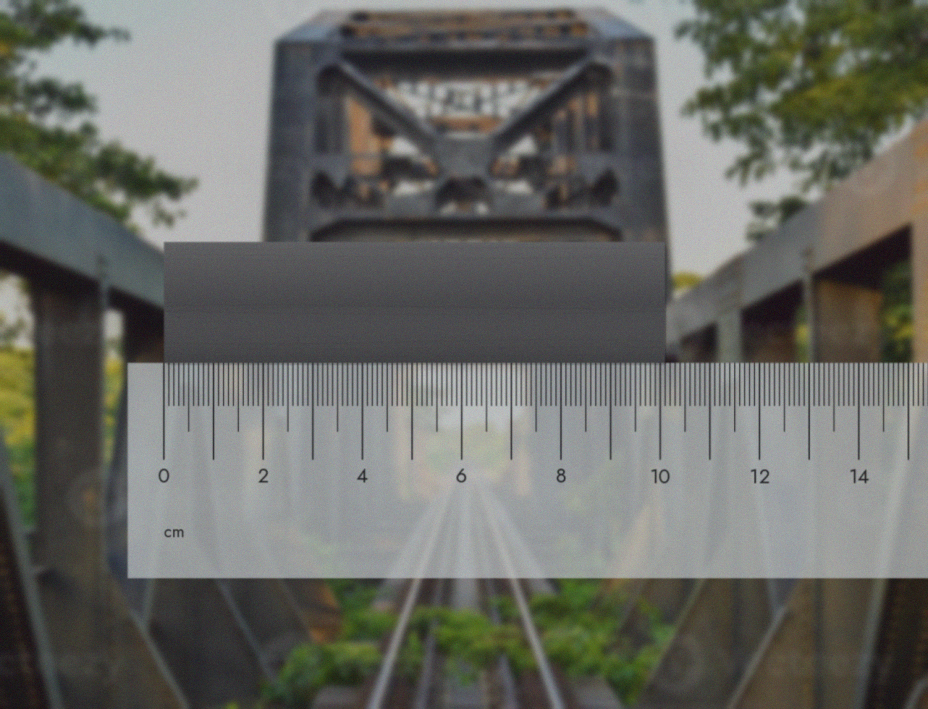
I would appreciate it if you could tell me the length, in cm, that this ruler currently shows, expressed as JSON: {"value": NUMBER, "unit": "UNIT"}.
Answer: {"value": 10.1, "unit": "cm"}
